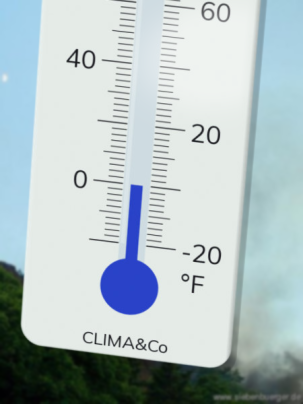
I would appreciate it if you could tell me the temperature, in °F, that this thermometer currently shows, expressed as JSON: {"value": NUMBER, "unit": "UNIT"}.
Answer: {"value": 0, "unit": "°F"}
